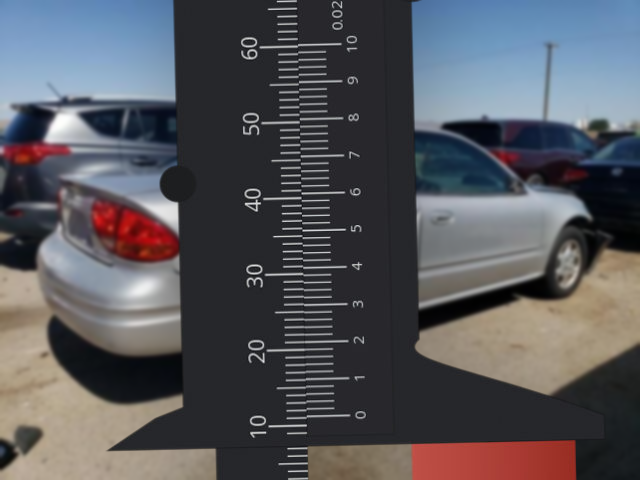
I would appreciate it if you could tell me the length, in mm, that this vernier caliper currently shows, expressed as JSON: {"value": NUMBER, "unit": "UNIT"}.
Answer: {"value": 11.2, "unit": "mm"}
